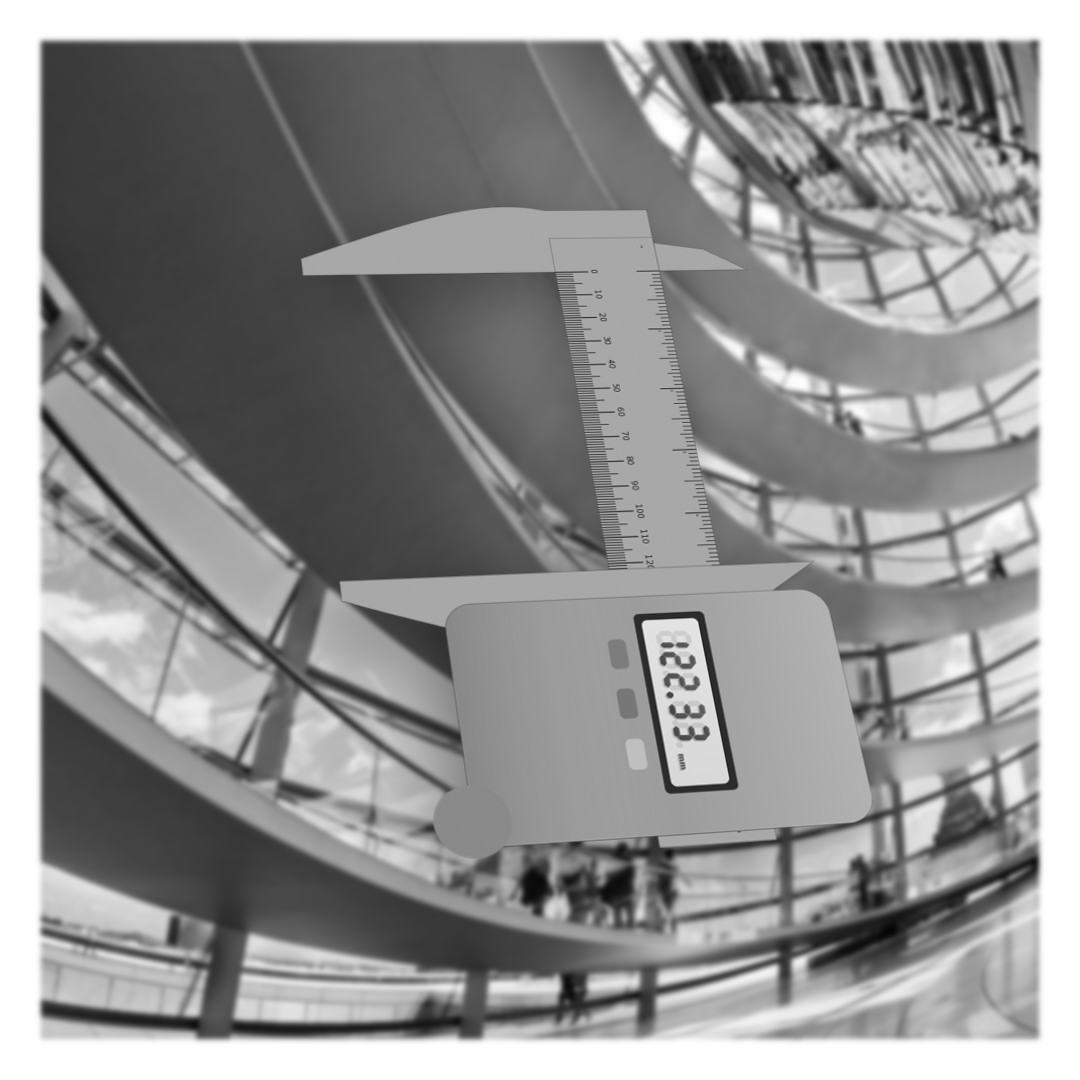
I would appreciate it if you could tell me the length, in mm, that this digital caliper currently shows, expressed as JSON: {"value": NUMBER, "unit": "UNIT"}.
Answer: {"value": 122.33, "unit": "mm"}
